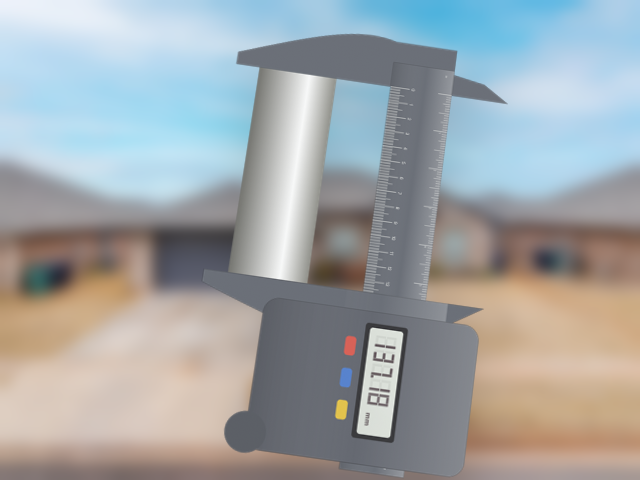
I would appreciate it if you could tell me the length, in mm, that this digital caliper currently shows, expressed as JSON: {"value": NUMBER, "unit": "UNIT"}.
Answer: {"value": 137.18, "unit": "mm"}
